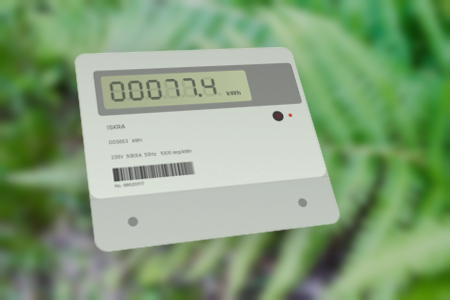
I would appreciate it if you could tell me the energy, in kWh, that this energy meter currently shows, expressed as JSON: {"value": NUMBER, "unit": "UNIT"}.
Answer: {"value": 77.4, "unit": "kWh"}
